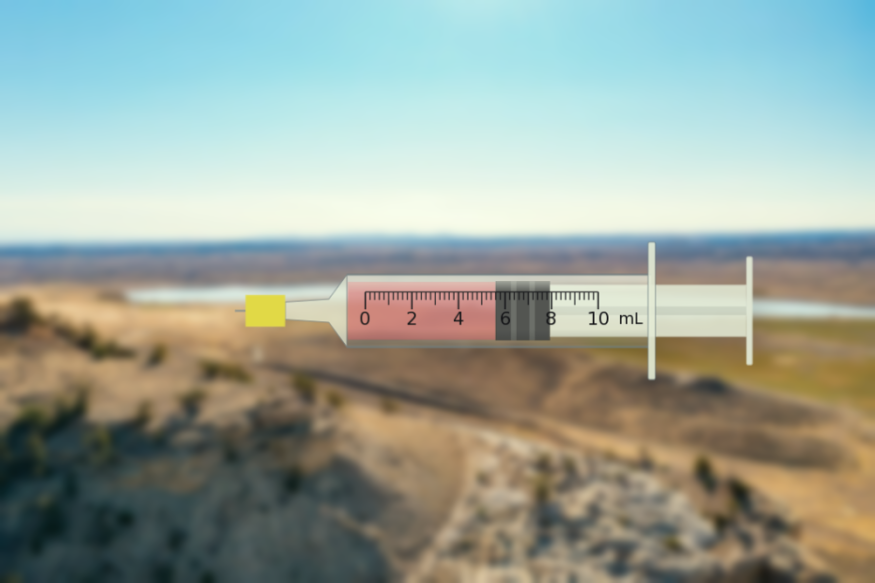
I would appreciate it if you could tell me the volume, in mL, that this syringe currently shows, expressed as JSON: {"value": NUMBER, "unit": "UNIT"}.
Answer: {"value": 5.6, "unit": "mL"}
